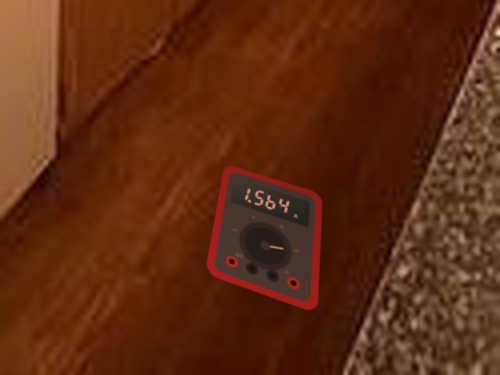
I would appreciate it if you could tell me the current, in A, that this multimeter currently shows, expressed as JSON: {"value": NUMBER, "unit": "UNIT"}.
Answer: {"value": 1.564, "unit": "A"}
